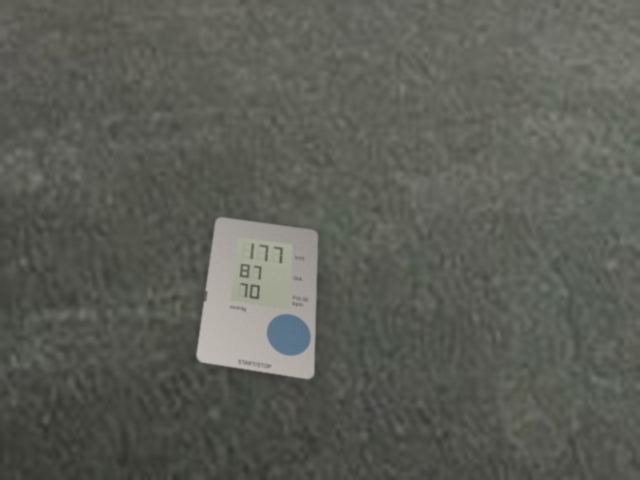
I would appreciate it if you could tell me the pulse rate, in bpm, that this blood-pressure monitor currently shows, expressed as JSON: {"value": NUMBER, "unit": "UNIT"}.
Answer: {"value": 70, "unit": "bpm"}
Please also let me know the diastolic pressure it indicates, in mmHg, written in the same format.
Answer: {"value": 87, "unit": "mmHg"}
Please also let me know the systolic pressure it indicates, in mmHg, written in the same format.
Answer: {"value": 177, "unit": "mmHg"}
